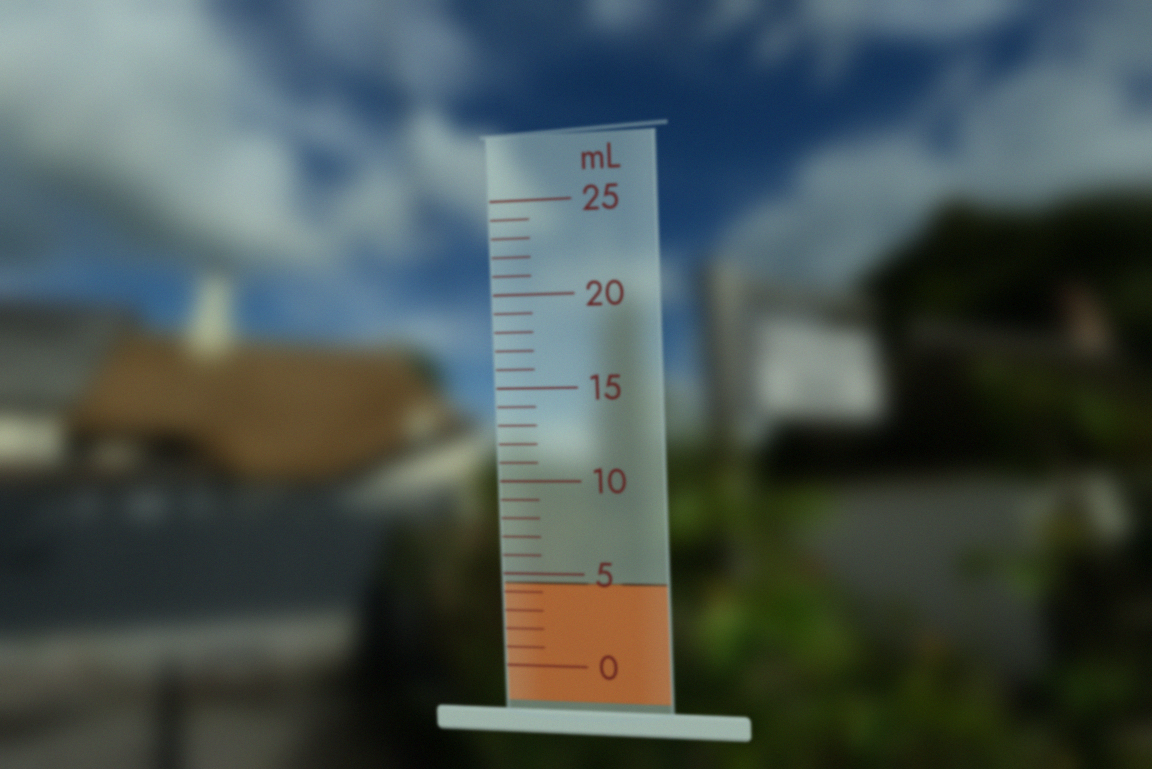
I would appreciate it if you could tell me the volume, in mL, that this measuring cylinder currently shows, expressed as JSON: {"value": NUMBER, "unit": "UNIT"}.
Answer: {"value": 4.5, "unit": "mL"}
